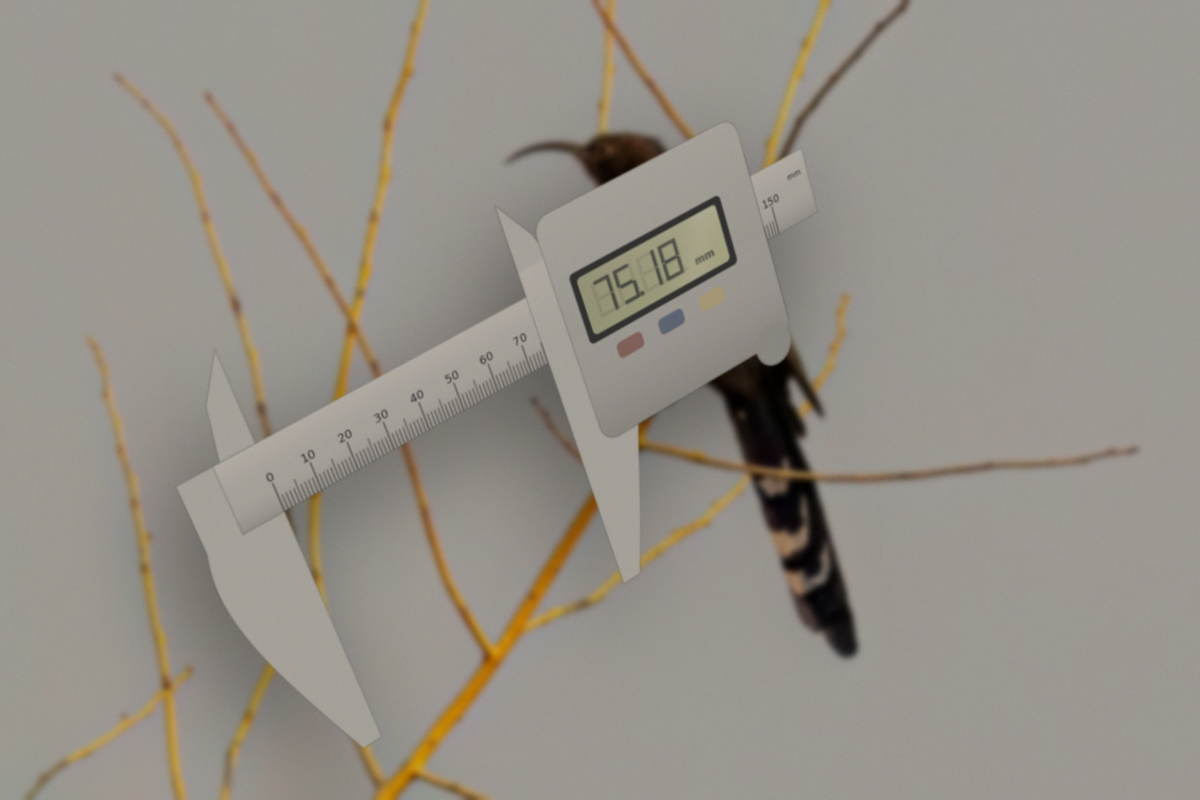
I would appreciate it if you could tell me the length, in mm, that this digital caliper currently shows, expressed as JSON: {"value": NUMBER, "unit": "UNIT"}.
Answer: {"value": 75.18, "unit": "mm"}
